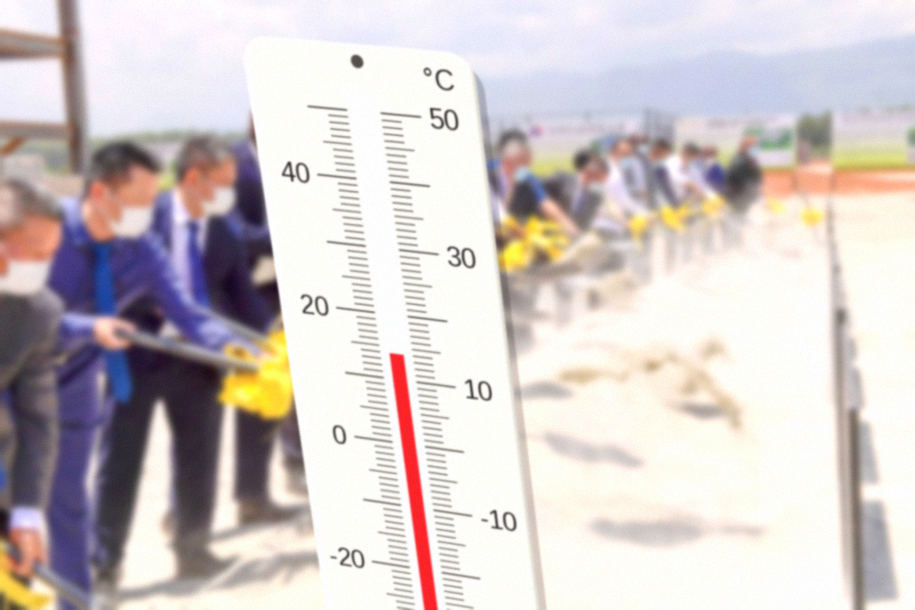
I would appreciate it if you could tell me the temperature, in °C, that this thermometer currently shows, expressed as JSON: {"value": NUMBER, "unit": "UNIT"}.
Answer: {"value": 14, "unit": "°C"}
